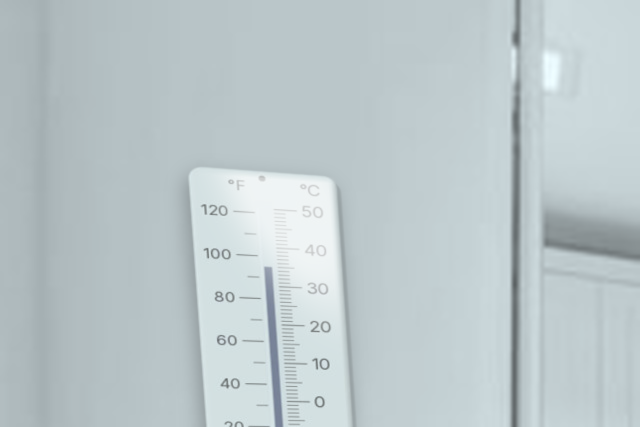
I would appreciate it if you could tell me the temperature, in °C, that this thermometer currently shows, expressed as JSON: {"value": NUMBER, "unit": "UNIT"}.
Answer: {"value": 35, "unit": "°C"}
